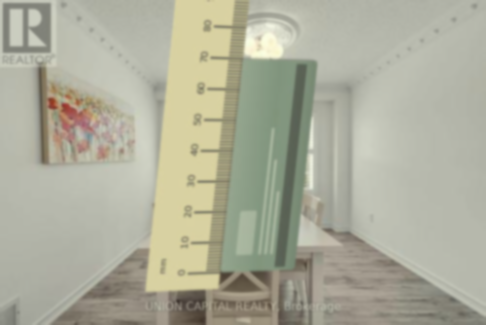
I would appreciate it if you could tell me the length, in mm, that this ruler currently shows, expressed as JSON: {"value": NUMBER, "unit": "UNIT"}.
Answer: {"value": 70, "unit": "mm"}
